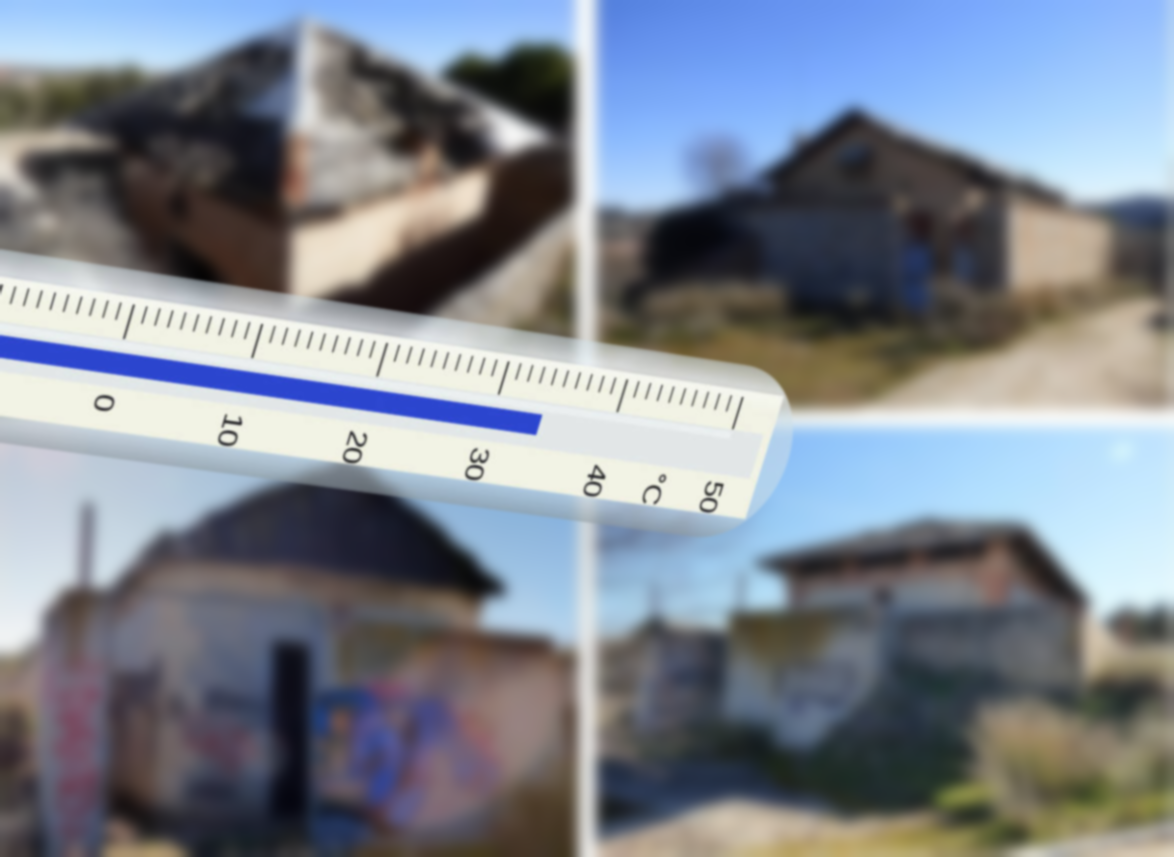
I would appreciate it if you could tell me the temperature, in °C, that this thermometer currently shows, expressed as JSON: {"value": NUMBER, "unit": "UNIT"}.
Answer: {"value": 34, "unit": "°C"}
